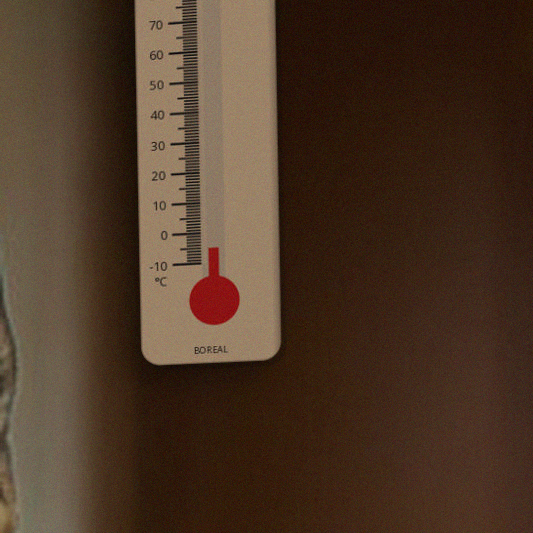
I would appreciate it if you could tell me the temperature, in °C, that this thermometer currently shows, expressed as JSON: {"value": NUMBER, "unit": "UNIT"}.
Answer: {"value": -5, "unit": "°C"}
